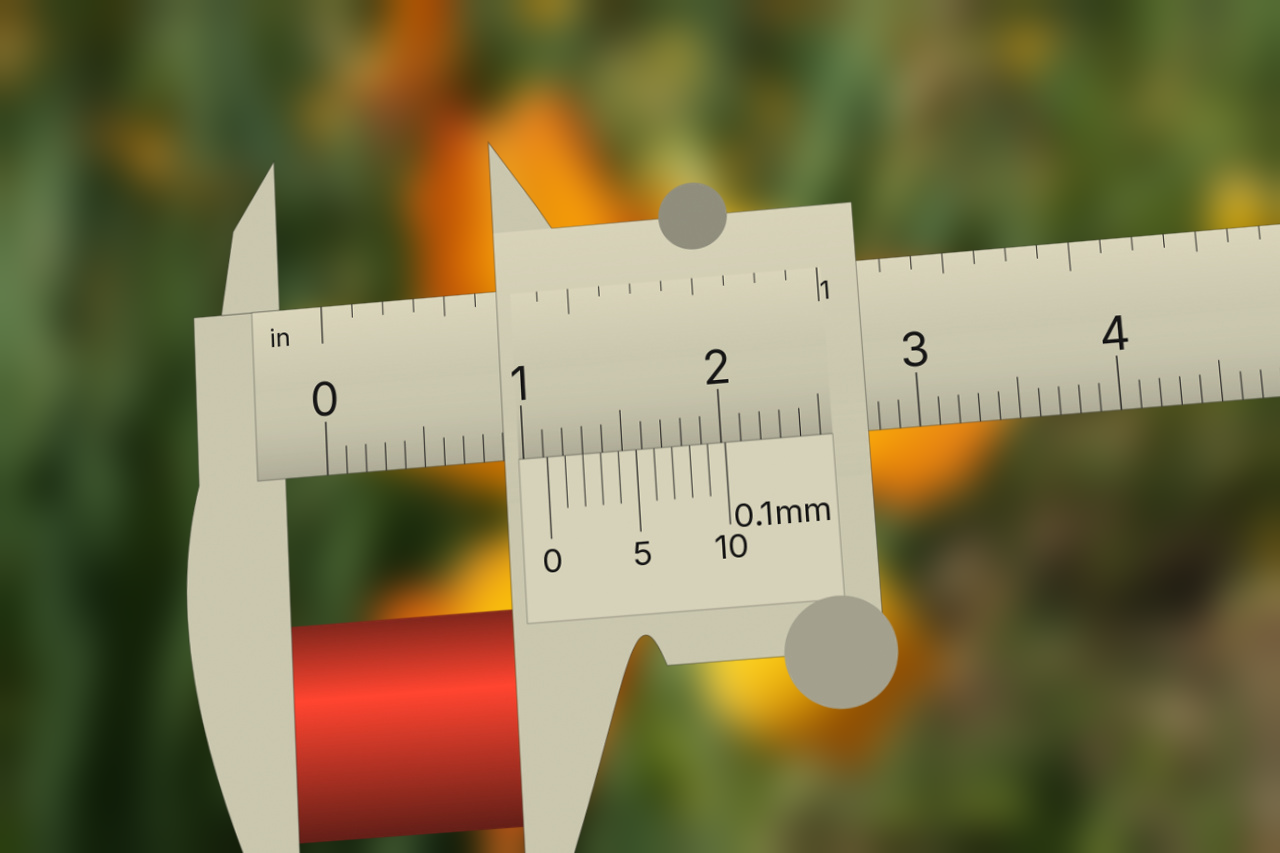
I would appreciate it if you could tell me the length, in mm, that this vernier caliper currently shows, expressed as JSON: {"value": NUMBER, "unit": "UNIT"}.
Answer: {"value": 11.2, "unit": "mm"}
